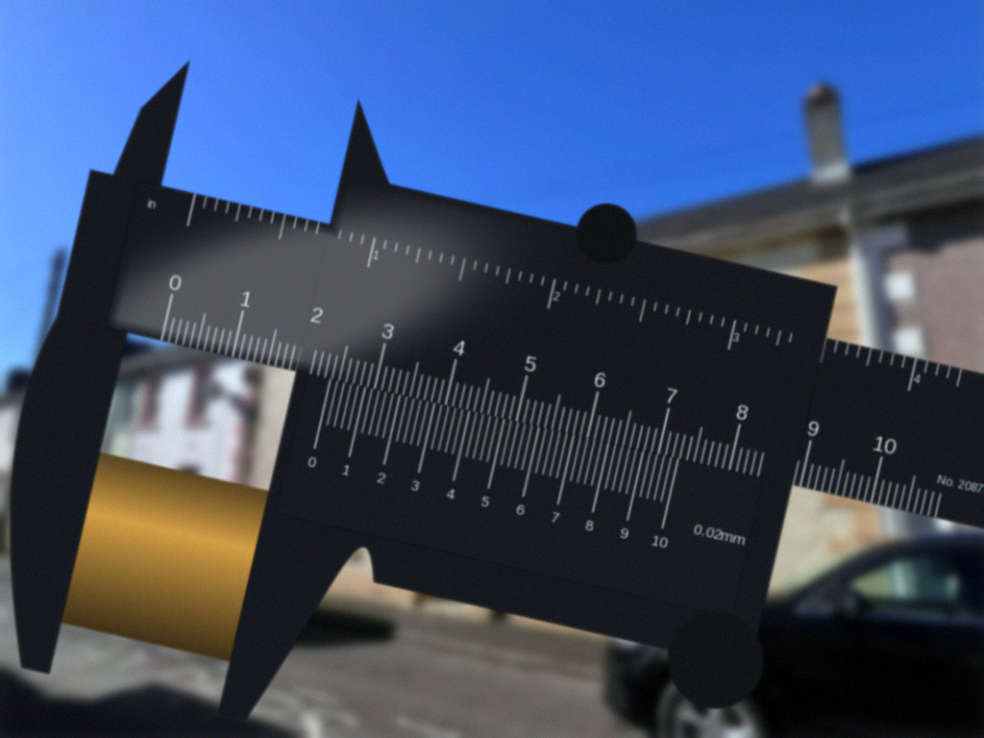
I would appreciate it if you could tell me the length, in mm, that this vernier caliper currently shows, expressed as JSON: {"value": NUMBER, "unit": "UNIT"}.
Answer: {"value": 23.8, "unit": "mm"}
